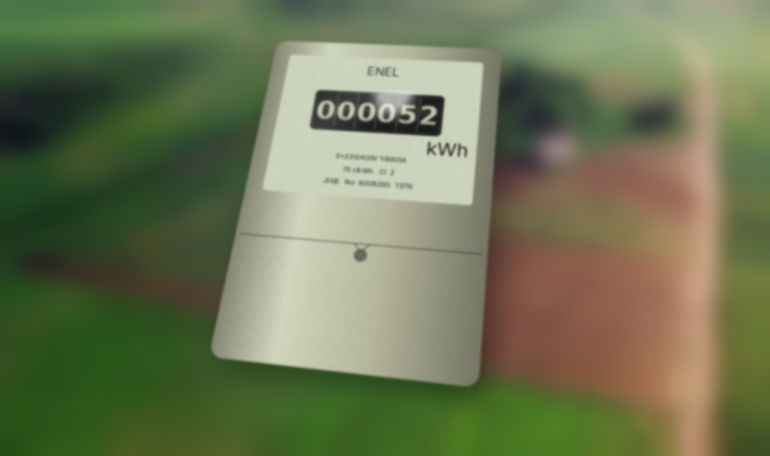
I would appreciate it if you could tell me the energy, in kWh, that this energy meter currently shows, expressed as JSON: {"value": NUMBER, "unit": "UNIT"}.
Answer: {"value": 52, "unit": "kWh"}
